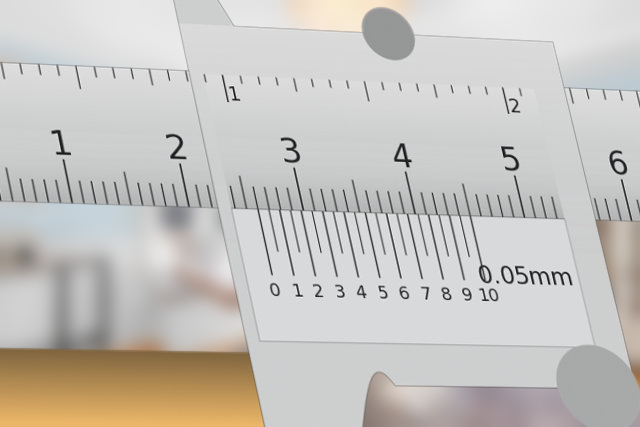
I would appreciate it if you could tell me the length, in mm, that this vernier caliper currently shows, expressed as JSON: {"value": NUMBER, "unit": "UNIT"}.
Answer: {"value": 26.0, "unit": "mm"}
